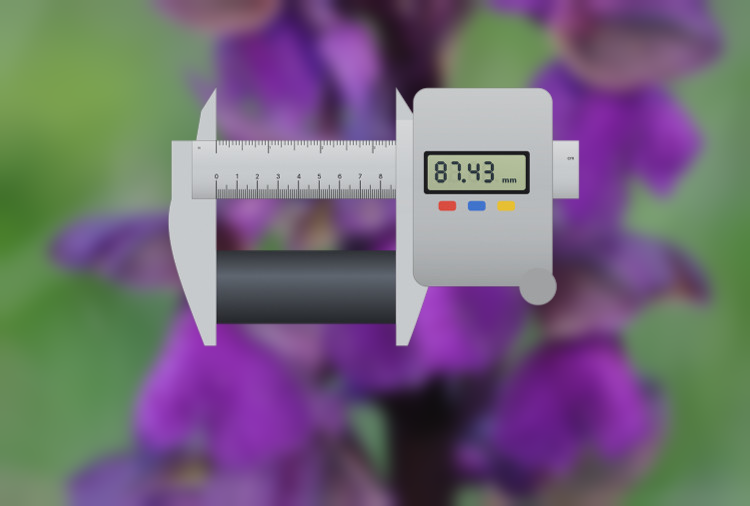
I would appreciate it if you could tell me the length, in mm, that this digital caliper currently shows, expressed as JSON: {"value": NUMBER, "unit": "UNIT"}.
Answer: {"value": 87.43, "unit": "mm"}
